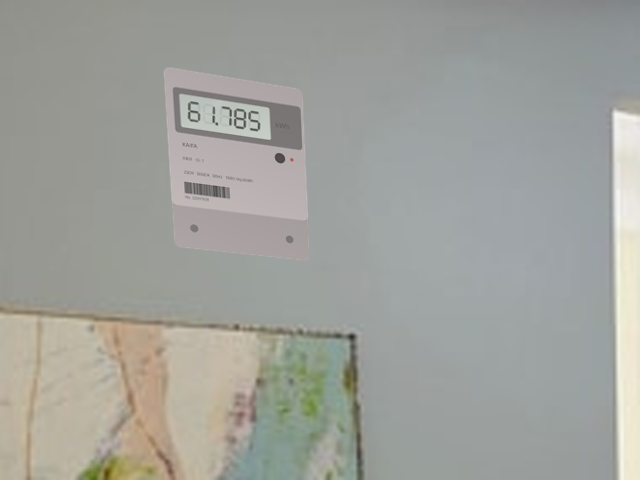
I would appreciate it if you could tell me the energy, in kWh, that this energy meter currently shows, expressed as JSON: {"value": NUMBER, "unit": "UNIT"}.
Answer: {"value": 61.785, "unit": "kWh"}
